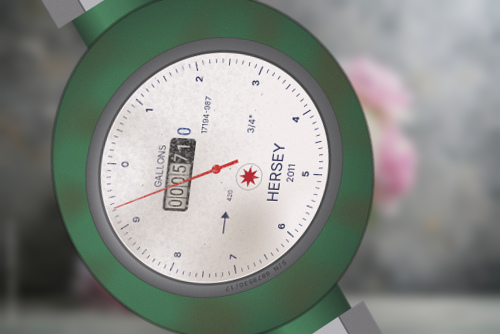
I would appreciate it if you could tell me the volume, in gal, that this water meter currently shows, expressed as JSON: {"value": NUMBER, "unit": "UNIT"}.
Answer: {"value": 5709.3, "unit": "gal"}
